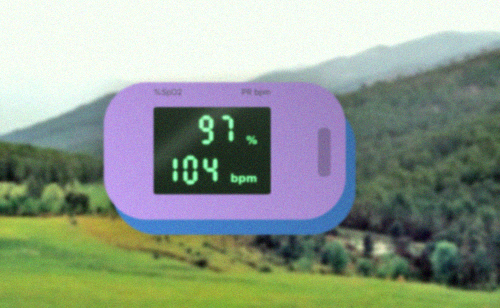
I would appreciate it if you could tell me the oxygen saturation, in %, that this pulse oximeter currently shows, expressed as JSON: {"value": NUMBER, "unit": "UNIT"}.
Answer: {"value": 97, "unit": "%"}
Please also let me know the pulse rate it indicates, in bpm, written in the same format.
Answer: {"value": 104, "unit": "bpm"}
